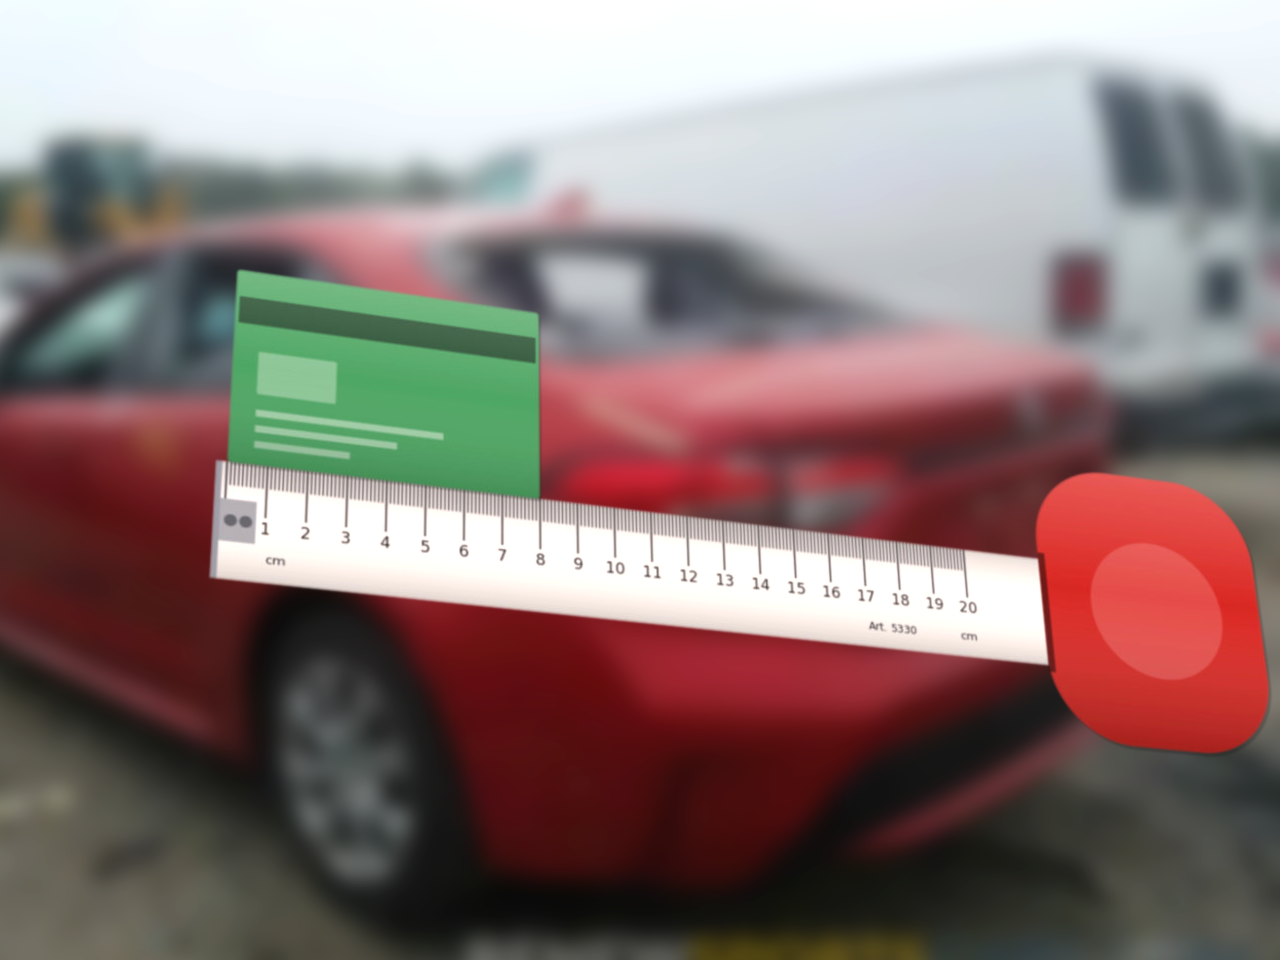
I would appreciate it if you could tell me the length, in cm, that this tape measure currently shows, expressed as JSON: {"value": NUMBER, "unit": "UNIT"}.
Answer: {"value": 8, "unit": "cm"}
